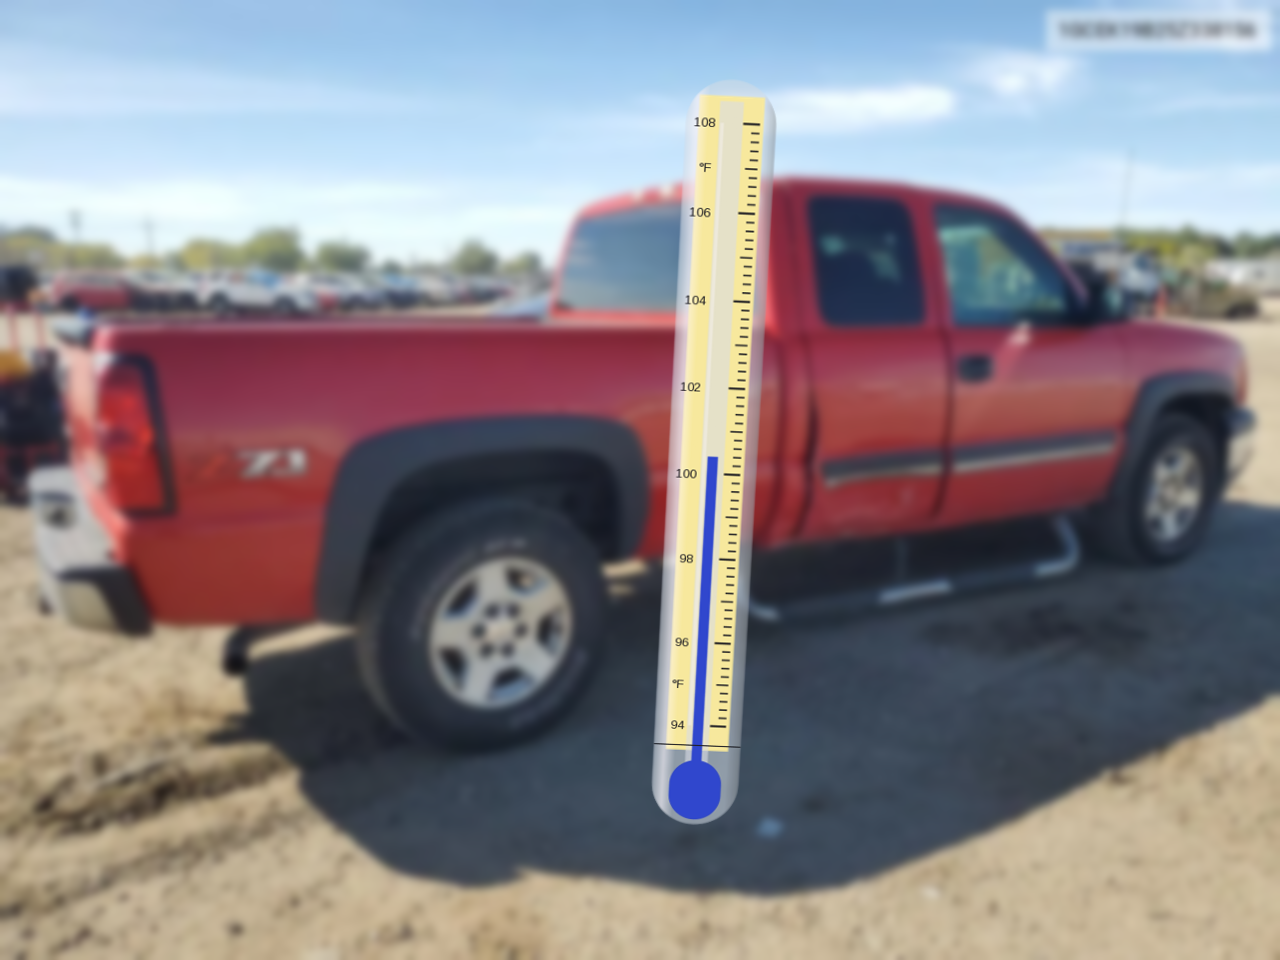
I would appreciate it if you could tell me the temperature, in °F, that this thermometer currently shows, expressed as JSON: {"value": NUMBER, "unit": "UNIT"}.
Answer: {"value": 100.4, "unit": "°F"}
